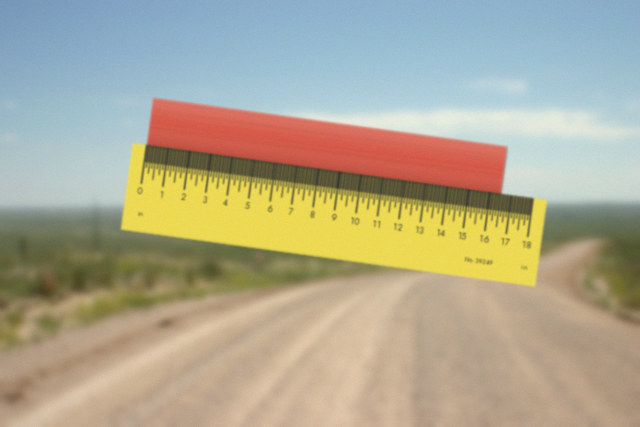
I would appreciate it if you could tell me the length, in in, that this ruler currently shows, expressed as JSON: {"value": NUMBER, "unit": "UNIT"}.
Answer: {"value": 16.5, "unit": "in"}
